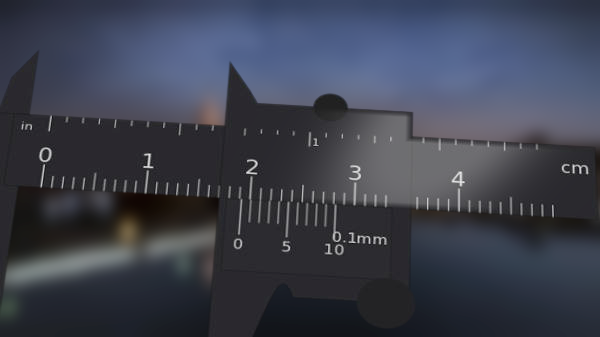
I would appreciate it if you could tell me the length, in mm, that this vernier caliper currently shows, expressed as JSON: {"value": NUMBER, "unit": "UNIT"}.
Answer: {"value": 19.2, "unit": "mm"}
